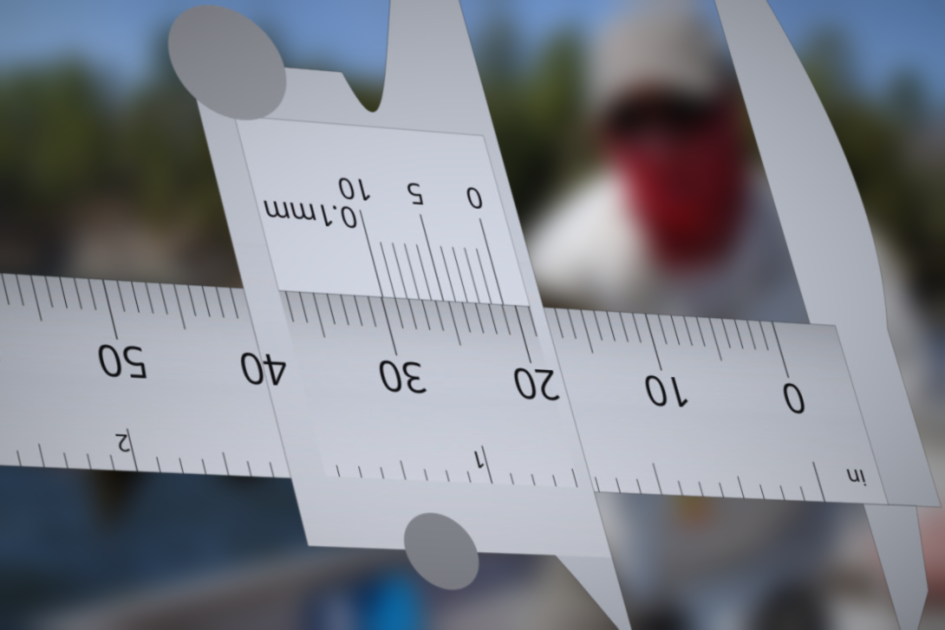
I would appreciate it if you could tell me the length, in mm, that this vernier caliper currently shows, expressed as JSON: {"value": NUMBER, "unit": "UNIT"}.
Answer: {"value": 20.9, "unit": "mm"}
